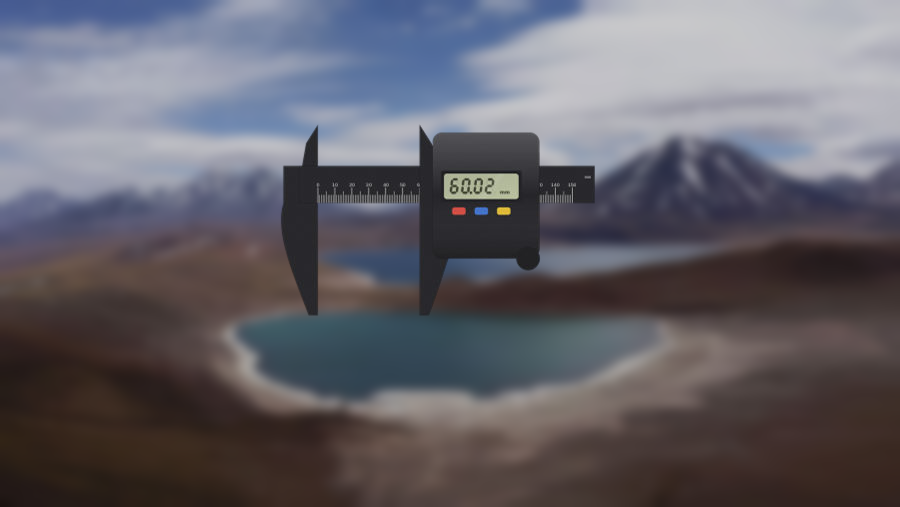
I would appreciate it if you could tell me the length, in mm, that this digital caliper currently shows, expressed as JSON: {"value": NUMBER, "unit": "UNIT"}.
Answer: {"value": 60.02, "unit": "mm"}
